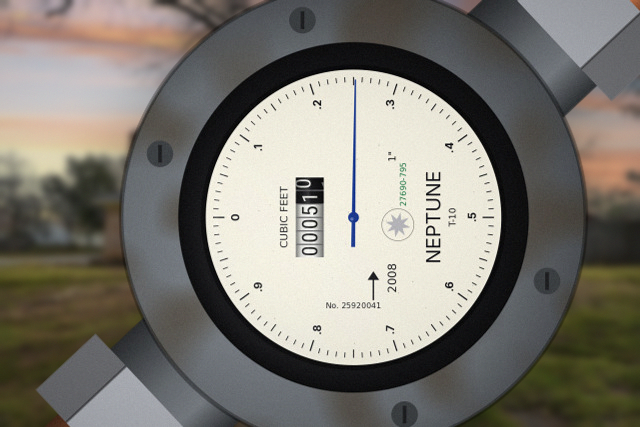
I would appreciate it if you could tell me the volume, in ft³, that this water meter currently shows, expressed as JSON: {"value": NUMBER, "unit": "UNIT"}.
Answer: {"value": 510.25, "unit": "ft³"}
